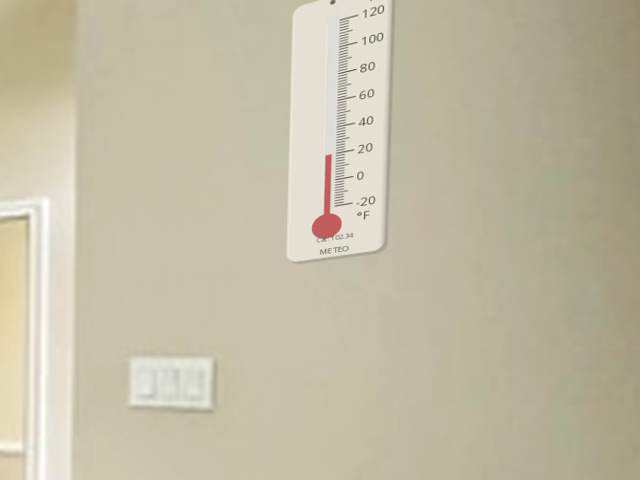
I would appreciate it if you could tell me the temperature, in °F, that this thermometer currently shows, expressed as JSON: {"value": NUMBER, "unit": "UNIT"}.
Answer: {"value": 20, "unit": "°F"}
